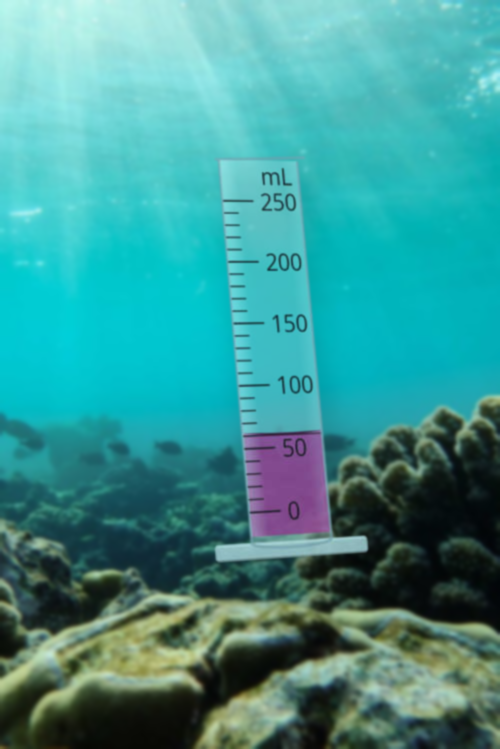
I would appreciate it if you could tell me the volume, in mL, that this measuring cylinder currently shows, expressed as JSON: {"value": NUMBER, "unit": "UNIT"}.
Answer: {"value": 60, "unit": "mL"}
